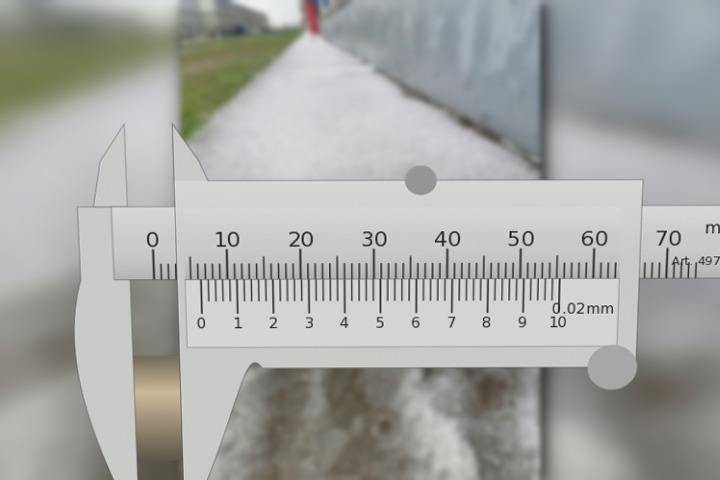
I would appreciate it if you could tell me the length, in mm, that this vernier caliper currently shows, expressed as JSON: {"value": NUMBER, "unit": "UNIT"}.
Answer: {"value": 6.4, "unit": "mm"}
